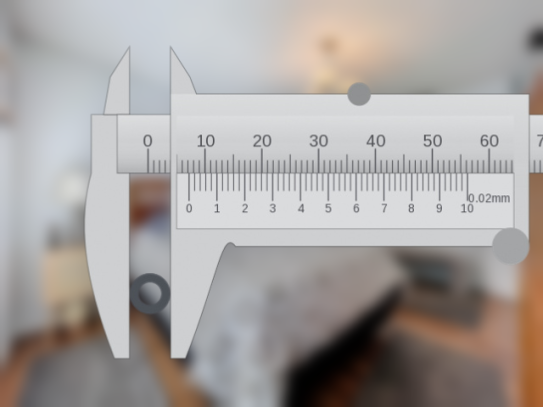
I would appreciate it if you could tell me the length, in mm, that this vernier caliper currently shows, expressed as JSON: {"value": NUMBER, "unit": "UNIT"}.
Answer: {"value": 7.2, "unit": "mm"}
